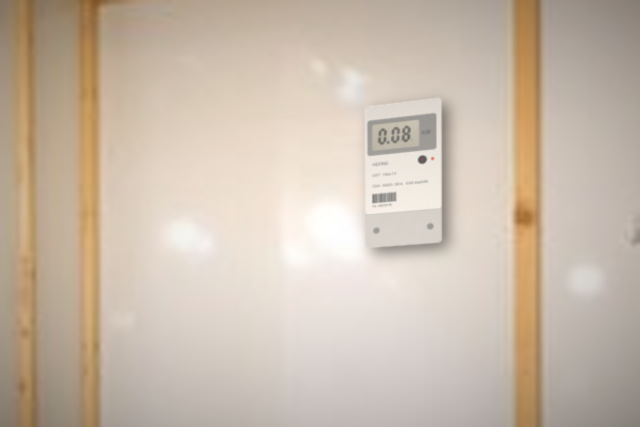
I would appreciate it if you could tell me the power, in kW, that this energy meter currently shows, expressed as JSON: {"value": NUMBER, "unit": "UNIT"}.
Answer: {"value": 0.08, "unit": "kW"}
